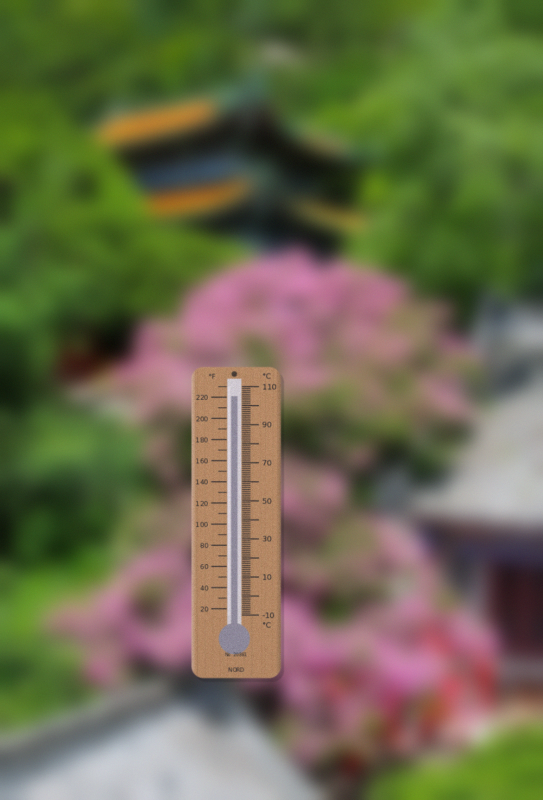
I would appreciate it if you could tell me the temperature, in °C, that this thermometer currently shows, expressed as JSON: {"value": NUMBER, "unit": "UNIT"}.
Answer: {"value": 105, "unit": "°C"}
